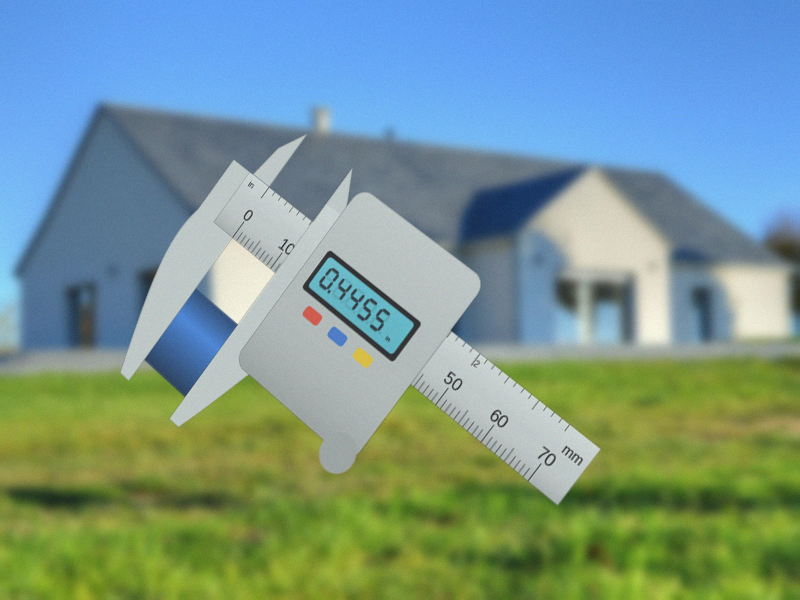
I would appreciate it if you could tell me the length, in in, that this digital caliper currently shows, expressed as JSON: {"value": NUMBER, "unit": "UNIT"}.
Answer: {"value": 0.4455, "unit": "in"}
